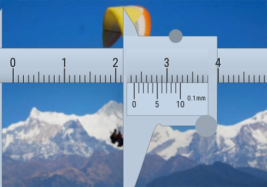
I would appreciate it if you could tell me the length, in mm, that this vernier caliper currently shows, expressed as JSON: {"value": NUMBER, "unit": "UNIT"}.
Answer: {"value": 23.6, "unit": "mm"}
